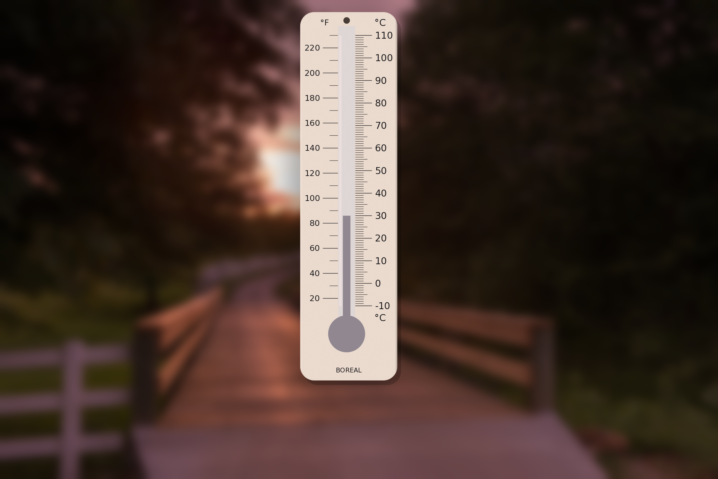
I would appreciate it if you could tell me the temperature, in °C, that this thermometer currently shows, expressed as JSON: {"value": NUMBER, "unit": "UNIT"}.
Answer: {"value": 30, "unit": "°C"}
